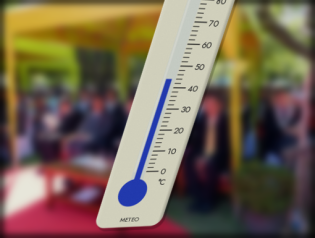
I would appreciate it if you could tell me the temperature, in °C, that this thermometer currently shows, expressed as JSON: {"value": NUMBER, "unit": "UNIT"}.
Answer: {"value": 44, "unit": "°C"}
